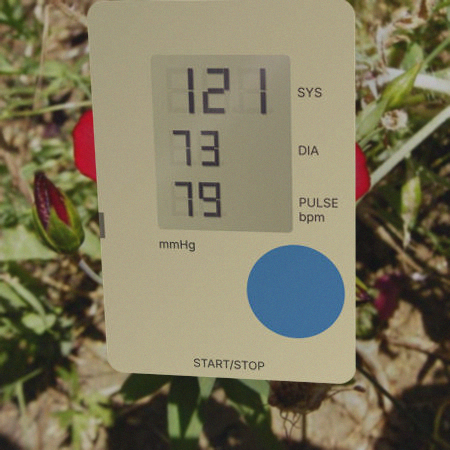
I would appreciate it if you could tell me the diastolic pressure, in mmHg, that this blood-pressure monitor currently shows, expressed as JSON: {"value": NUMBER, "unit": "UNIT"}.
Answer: {"value": 73, "unit": "mmHg"}
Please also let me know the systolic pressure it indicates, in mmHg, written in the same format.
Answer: {"value": 121, "unit": "mmHg"}
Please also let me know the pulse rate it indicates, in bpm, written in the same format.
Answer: {"value": 79, "unit": "bpm"}
